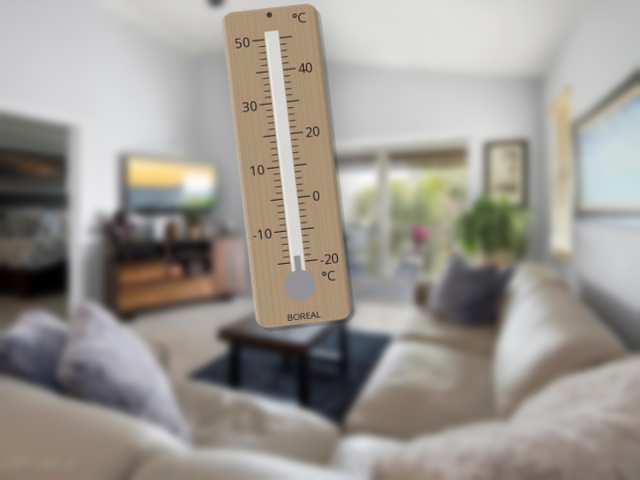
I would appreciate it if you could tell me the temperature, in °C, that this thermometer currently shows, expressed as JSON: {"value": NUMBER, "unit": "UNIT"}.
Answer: {"value": -18, "unit": "°C"}
